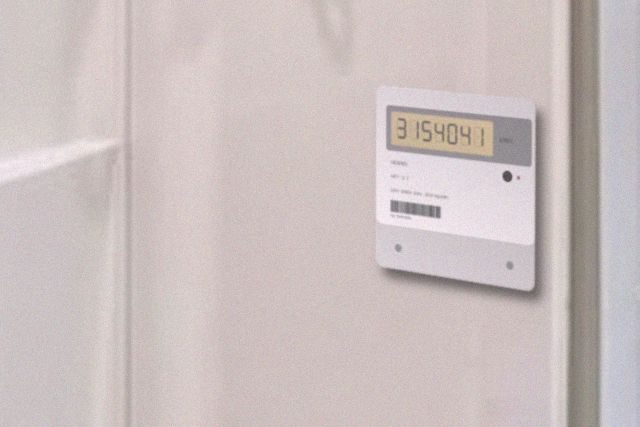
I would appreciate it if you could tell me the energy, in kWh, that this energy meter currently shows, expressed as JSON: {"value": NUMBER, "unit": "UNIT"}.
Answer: {"value": 3154041, "unit": "kWh"}
